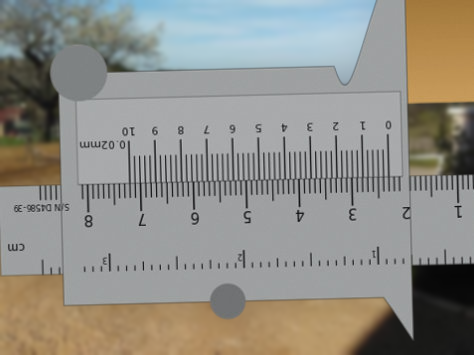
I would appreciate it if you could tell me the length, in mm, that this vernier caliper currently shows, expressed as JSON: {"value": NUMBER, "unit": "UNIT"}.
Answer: {"value": 23.0, "unit": "mm"}
